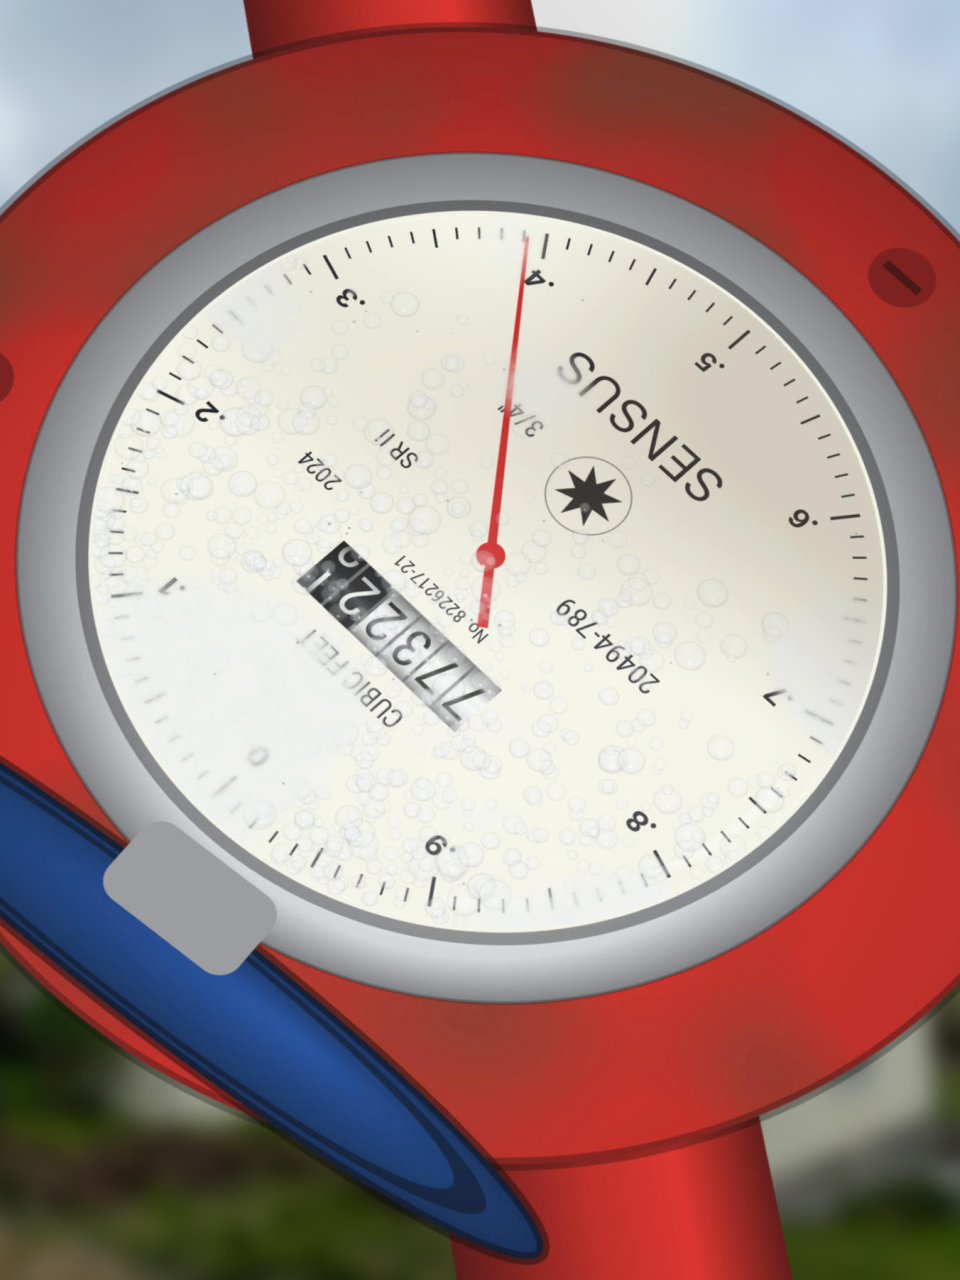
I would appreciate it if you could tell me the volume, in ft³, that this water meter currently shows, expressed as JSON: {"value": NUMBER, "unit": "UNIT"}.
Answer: {"value": 773221.39, "unit": "ft³"}
